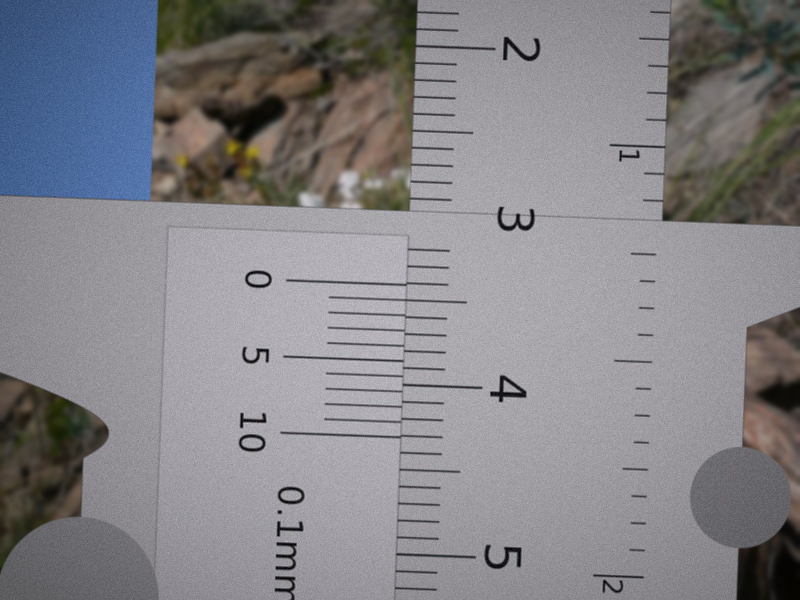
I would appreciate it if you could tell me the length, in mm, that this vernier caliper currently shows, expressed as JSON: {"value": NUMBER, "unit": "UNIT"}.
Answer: {"value": 34.1, "unit": "mm"}
